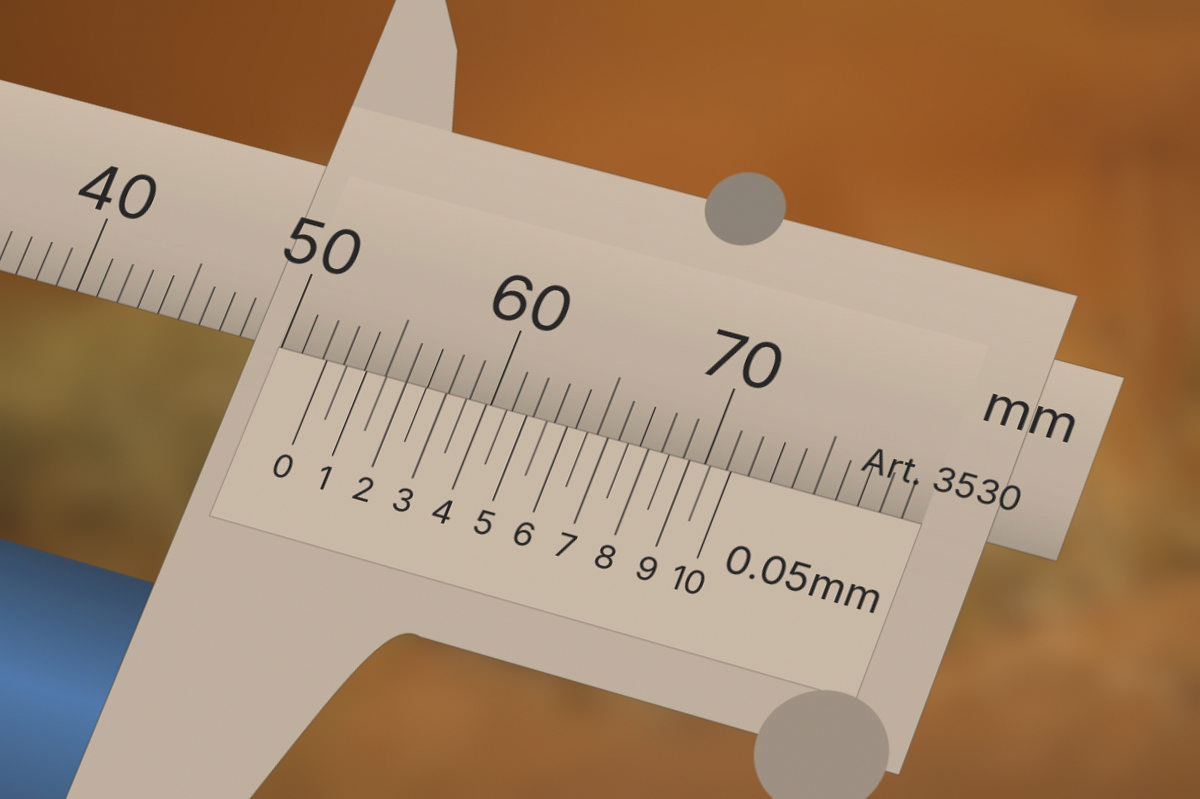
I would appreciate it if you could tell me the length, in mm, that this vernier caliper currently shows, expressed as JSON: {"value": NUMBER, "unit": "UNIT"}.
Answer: {"value": 52.2, "unit": "mm"}
